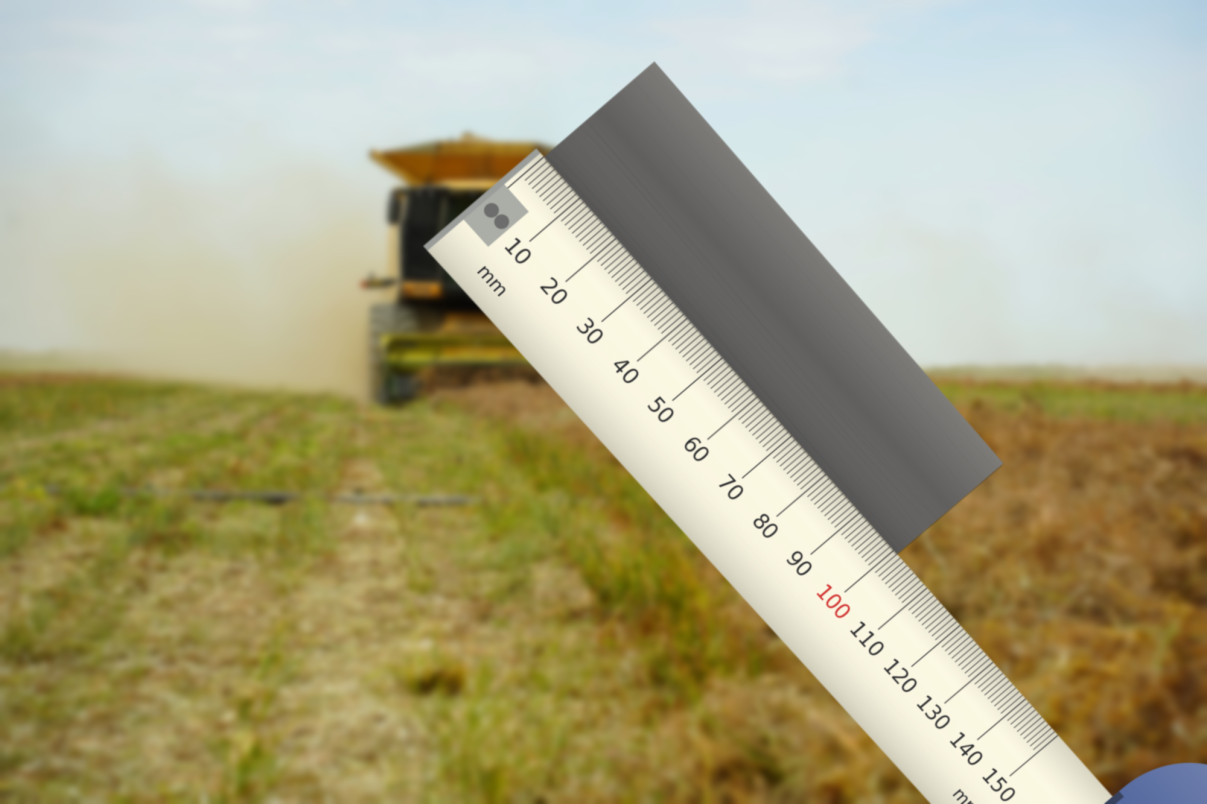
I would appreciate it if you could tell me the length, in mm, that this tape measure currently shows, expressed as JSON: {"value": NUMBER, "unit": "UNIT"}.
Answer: {"value": 101, "unit": "mm"}
